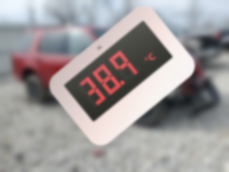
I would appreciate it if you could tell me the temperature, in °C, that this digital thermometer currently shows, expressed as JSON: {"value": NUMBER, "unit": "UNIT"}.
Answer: {"value": 38.9, "unit": "°C"}
